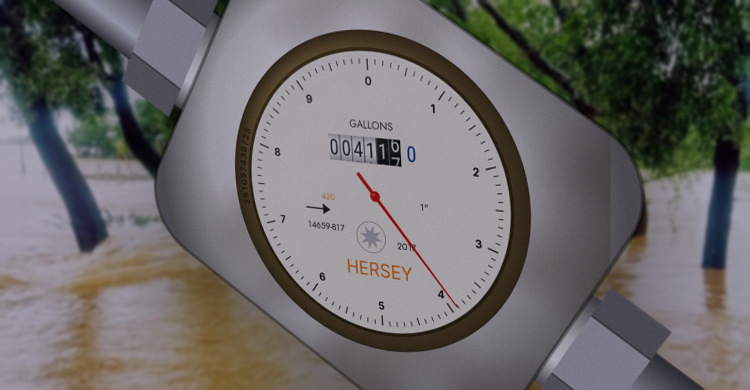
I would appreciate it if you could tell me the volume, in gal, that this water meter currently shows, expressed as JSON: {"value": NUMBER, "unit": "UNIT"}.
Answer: {"value": 41163.9, "unit": "gal"}
